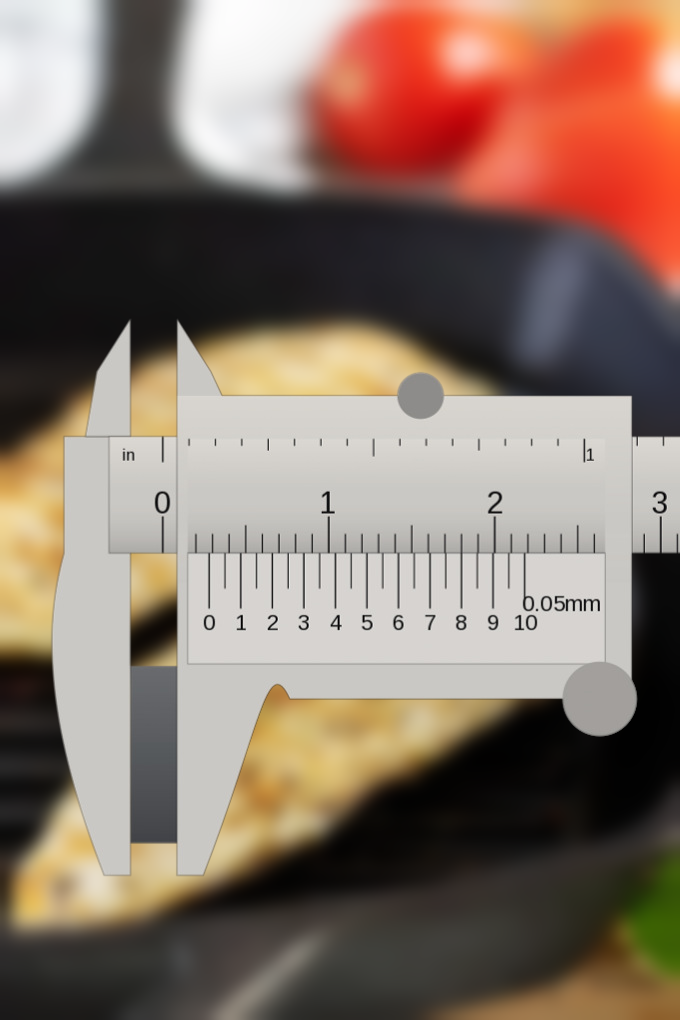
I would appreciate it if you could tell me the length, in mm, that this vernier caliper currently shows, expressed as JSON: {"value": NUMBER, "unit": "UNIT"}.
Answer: {"value": 2.8, "unit": "mm"}
